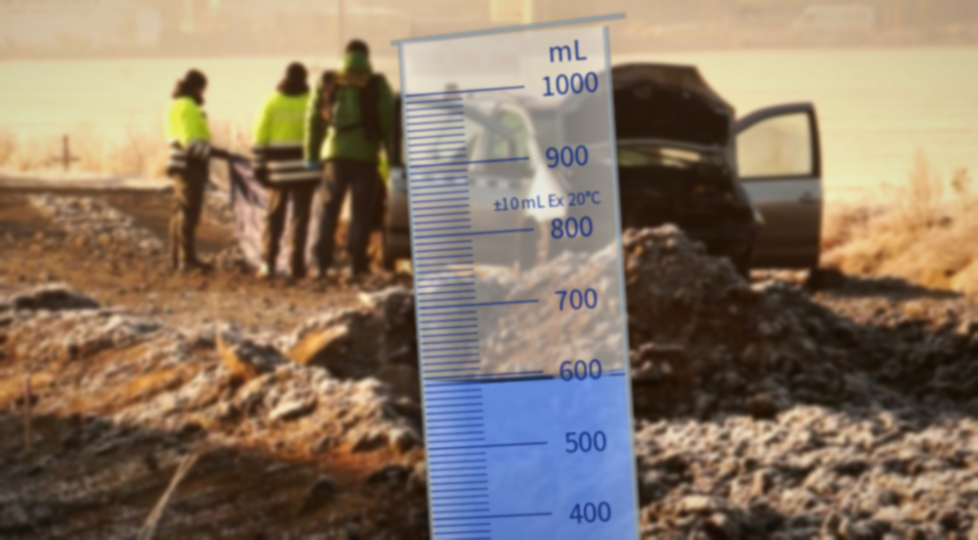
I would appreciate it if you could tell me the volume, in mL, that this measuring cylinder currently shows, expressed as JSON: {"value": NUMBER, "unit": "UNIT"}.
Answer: {"value": 590, "unit": "mL"}
